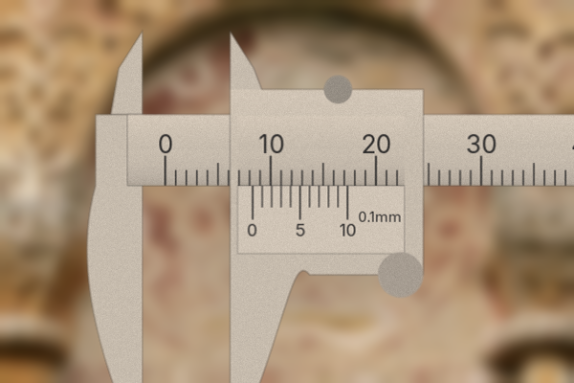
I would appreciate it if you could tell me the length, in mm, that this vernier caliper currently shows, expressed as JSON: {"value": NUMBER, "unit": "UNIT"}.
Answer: {"value": 8.3, "unit": "mm"}
